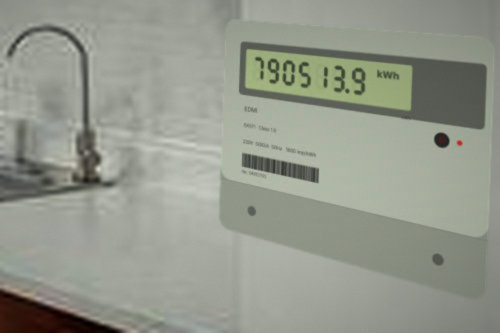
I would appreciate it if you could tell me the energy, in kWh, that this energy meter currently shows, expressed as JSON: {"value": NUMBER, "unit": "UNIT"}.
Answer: {"value": 790513.9, "unit": "kWh"}
